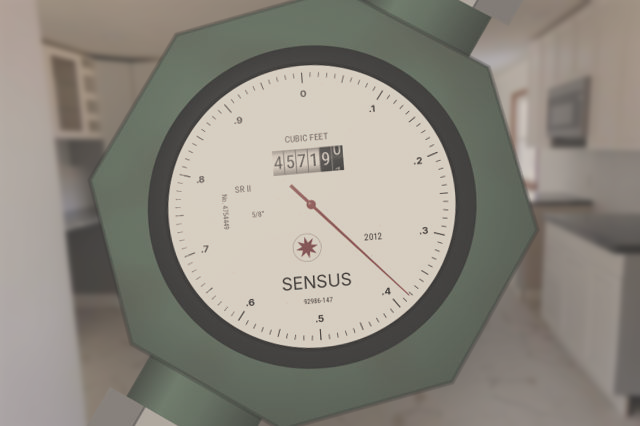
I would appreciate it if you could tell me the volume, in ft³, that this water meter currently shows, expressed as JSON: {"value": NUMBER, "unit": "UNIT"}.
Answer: {"value": 457190.38, "unit": "ft³"}
